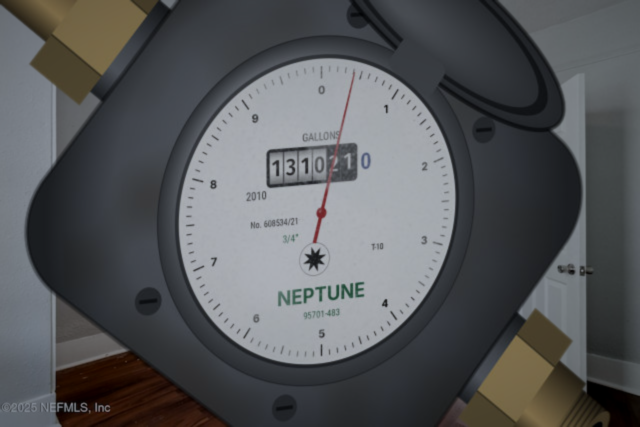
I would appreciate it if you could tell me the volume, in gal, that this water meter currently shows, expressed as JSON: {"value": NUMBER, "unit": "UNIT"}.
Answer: {"value": 1310210.4, "unit": "gal"}
